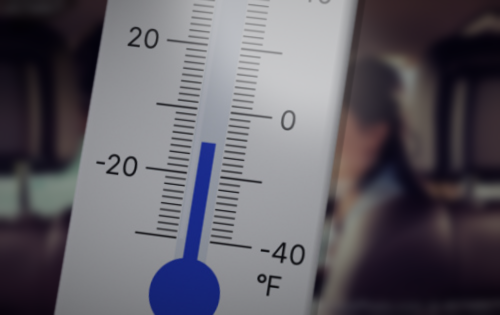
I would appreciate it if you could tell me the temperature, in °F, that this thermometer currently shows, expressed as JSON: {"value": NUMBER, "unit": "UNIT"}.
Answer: {"value": -10, "unit": "°F"}
